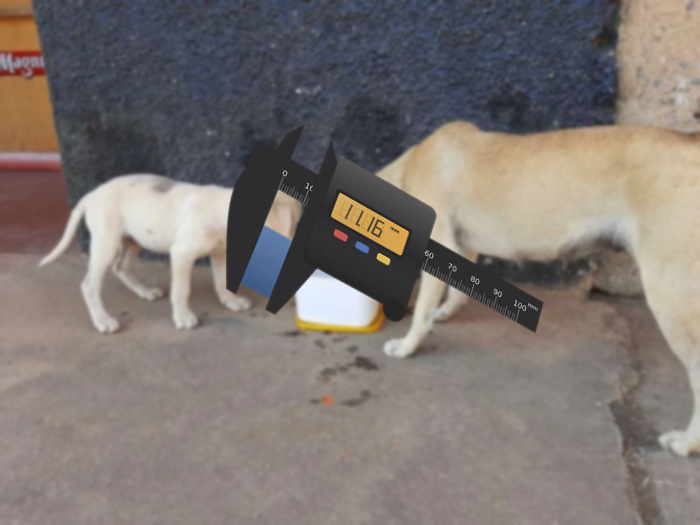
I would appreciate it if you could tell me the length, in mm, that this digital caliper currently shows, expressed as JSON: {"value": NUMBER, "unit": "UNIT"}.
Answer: {"value": 11.16, "unit": "mm"}
